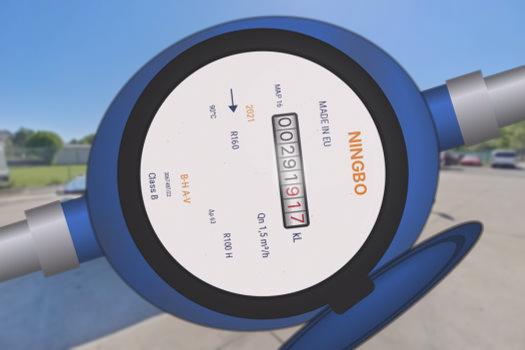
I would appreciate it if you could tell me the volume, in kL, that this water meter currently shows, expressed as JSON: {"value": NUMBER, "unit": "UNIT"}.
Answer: {"value": 291.917, "unit": "kL"}
